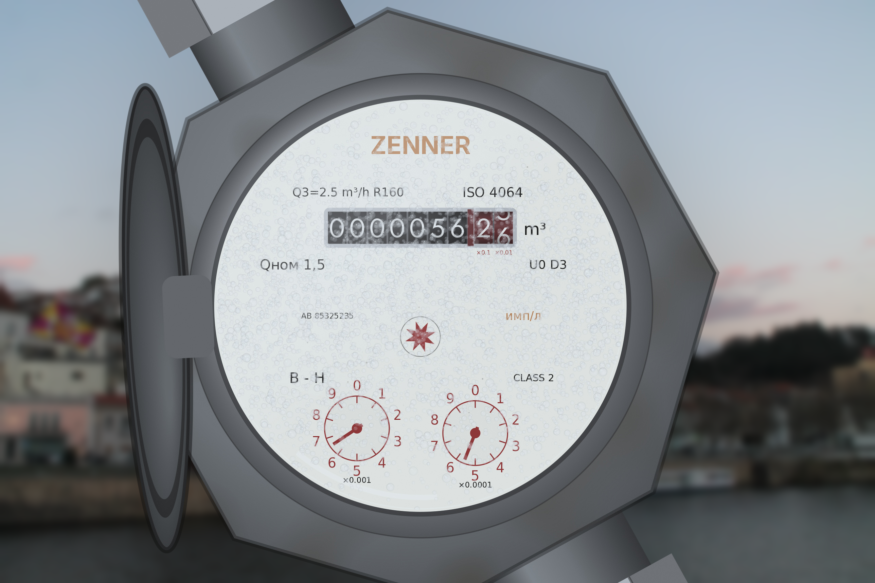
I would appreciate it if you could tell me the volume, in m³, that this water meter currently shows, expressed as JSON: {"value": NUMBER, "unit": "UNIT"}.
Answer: {"value": 56.2565, "unit": "m³"}
